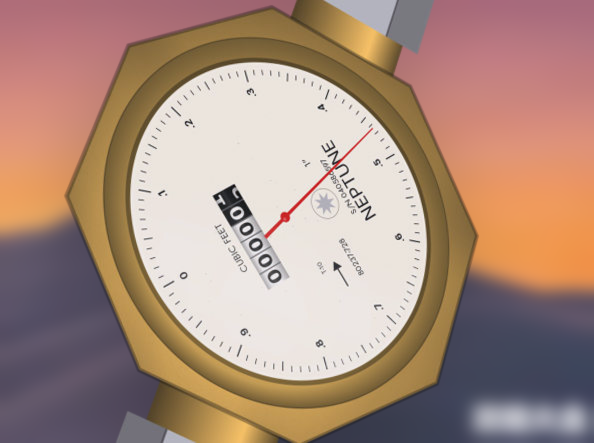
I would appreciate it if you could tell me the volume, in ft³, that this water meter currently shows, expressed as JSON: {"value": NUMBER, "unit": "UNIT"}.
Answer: {"value": 1.46, "unit": "ft³"}
